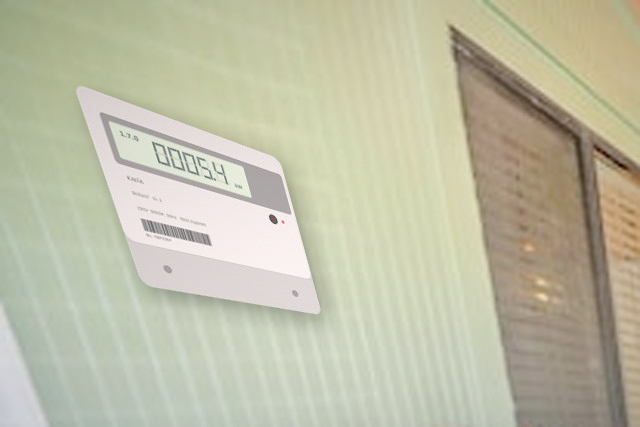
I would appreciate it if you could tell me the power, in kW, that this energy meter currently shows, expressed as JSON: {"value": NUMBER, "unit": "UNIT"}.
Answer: {"value": 5.4, "unit": "kW"}
